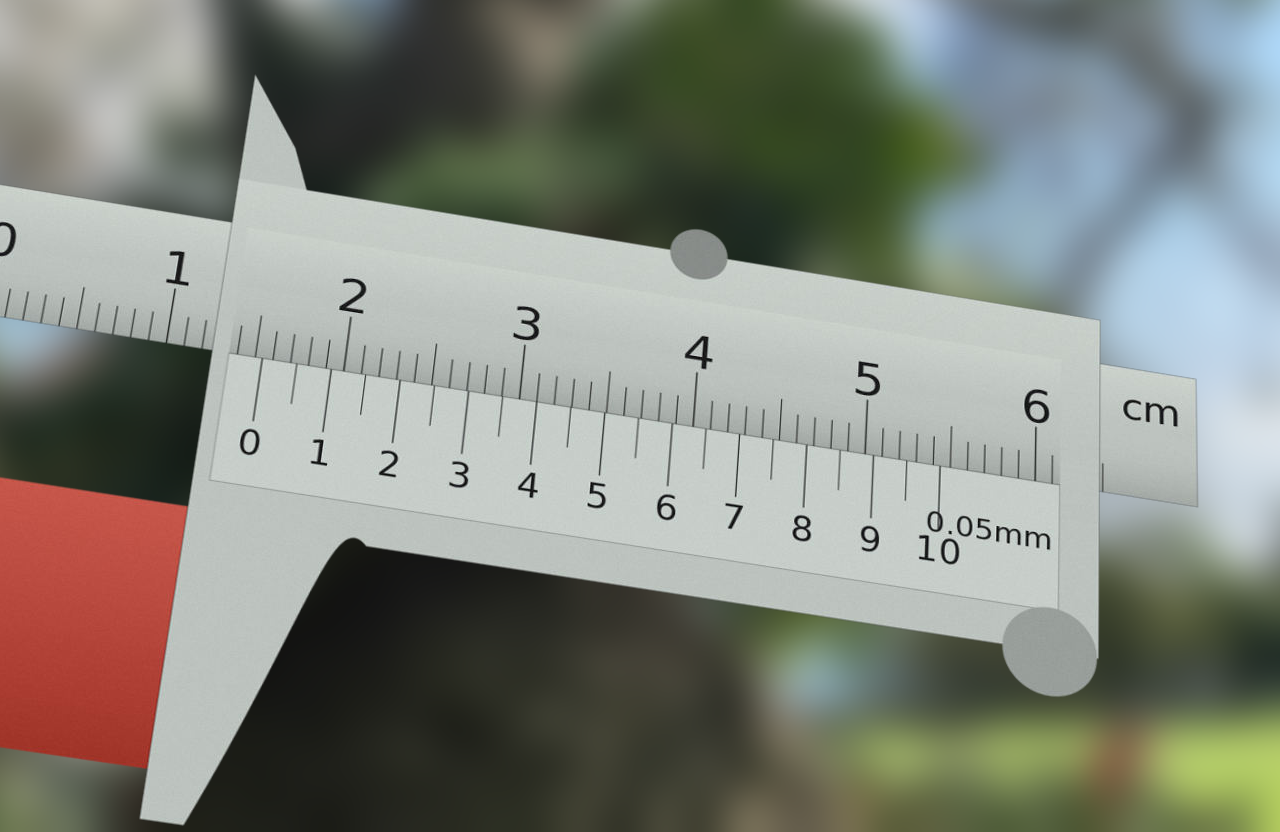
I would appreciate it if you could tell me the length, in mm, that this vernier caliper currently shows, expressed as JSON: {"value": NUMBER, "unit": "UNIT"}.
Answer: {"value": 15.4, "unit": "mm"}
